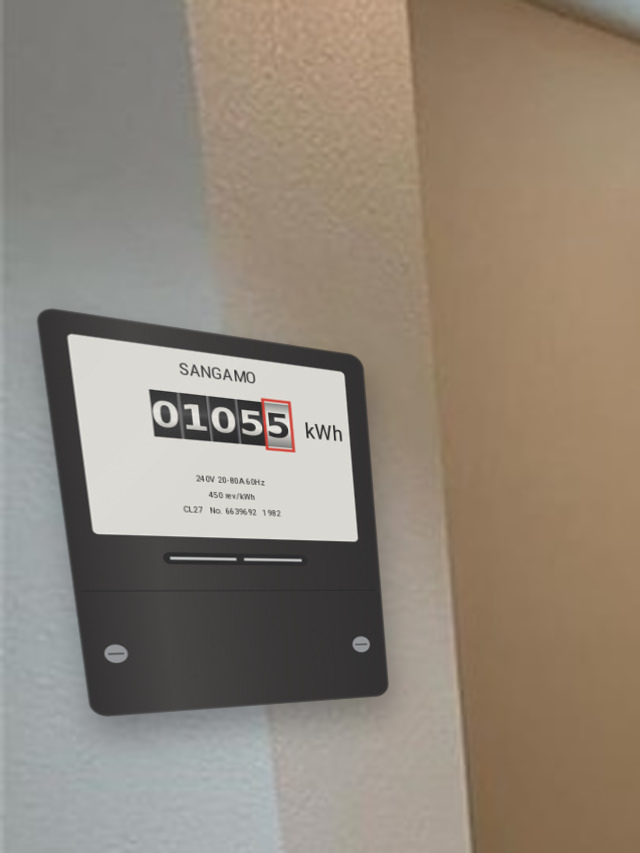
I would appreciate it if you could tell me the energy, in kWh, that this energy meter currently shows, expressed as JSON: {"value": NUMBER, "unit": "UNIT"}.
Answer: {"value": 105.5, "unit": "kWh"}
